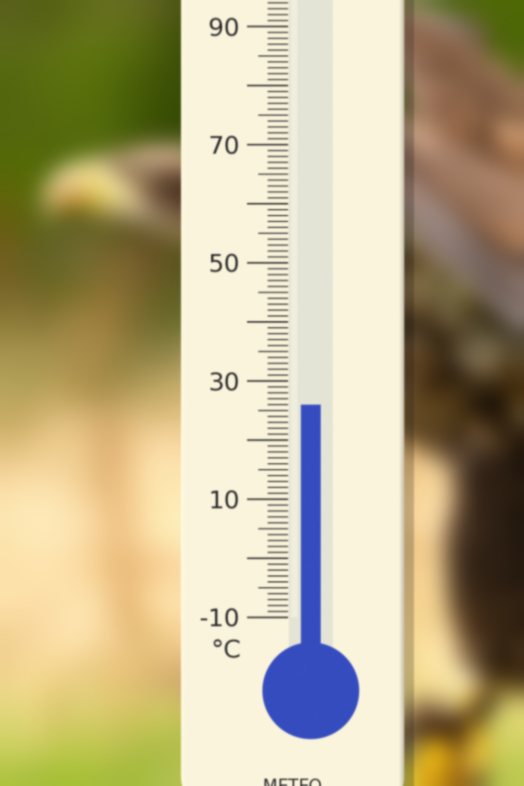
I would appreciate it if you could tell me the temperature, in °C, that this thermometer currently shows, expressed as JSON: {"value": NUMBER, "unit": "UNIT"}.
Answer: {"value": 26, "unit": "°C"}
